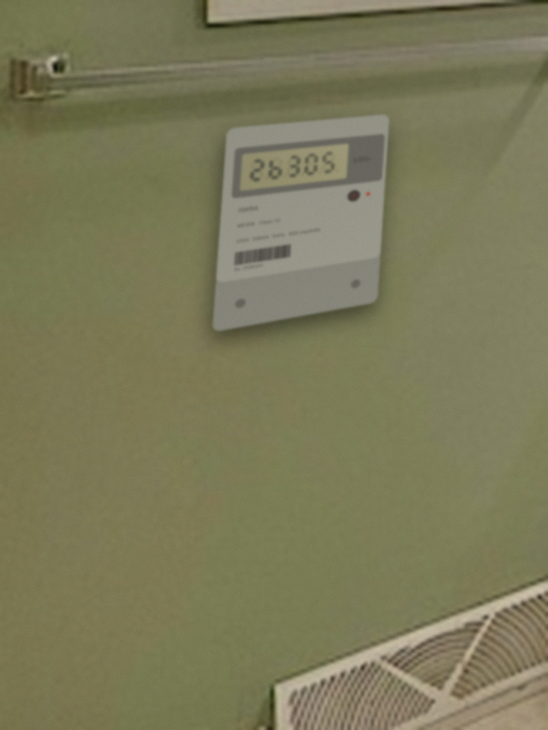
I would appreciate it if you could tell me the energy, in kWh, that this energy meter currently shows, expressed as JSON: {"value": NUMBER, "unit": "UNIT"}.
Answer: {"value": 26305, "unit": "kWh"}
